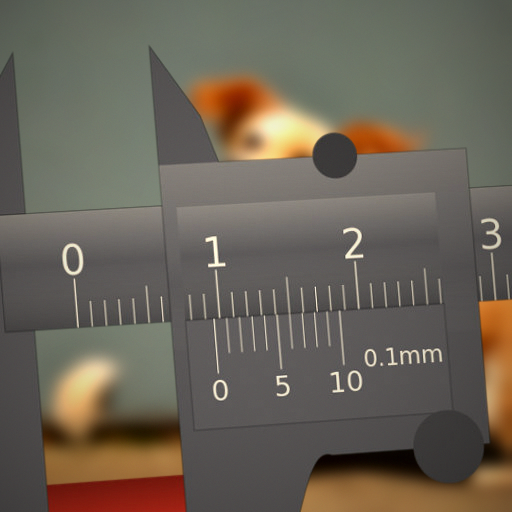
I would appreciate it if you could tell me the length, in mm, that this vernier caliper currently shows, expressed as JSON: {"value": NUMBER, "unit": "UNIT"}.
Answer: {"value": 9.6, "unit": "mm"}
